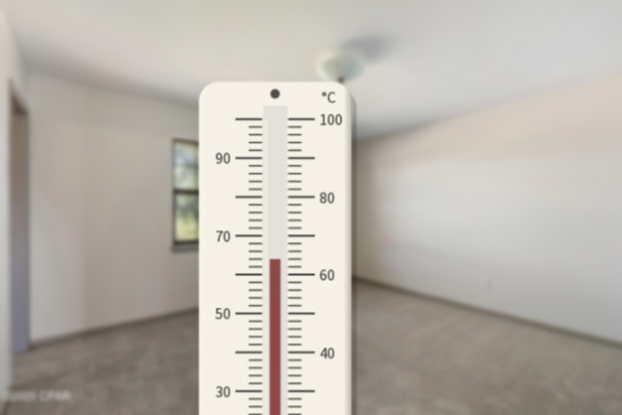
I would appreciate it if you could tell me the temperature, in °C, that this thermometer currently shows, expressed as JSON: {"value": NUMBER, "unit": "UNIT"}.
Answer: {"value": 64, "unit": "°C"}
